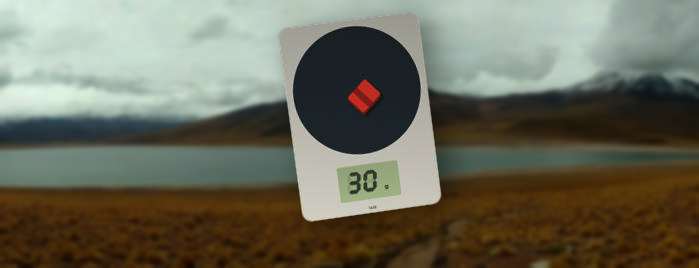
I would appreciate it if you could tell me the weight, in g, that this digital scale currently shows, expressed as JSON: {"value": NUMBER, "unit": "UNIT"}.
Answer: {"value": 30, "unit": "g"}
